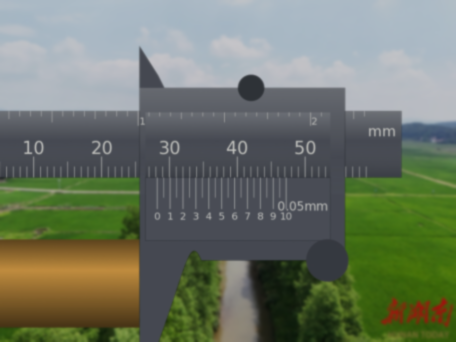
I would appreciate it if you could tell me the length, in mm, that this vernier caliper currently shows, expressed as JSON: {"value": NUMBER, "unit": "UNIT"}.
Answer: {"value": 28.2, "unit": "mm"}
